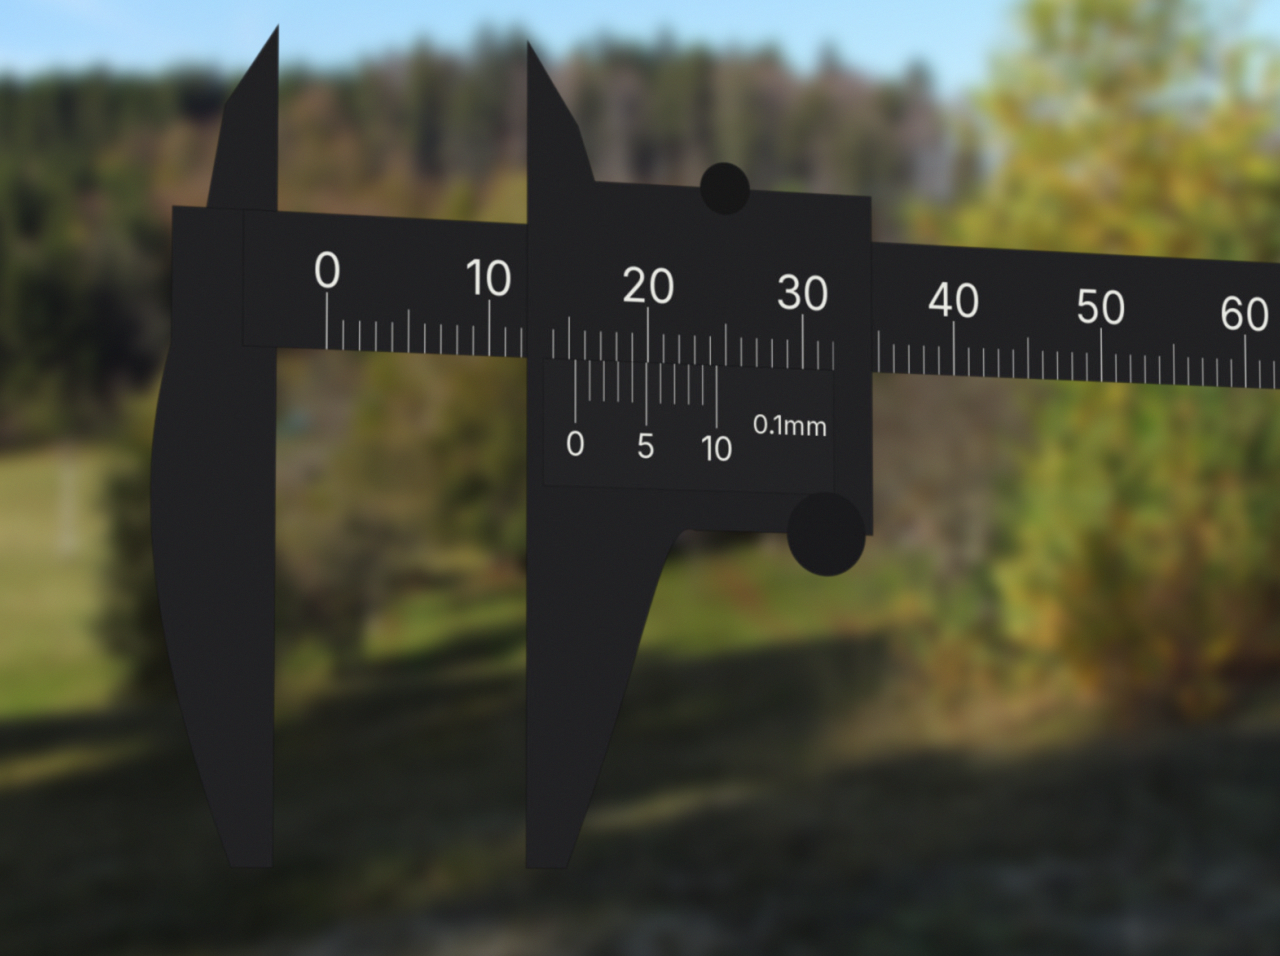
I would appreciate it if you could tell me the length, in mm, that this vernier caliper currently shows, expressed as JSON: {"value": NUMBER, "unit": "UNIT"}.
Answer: {"value": 15.4, "unit": "mm"}
